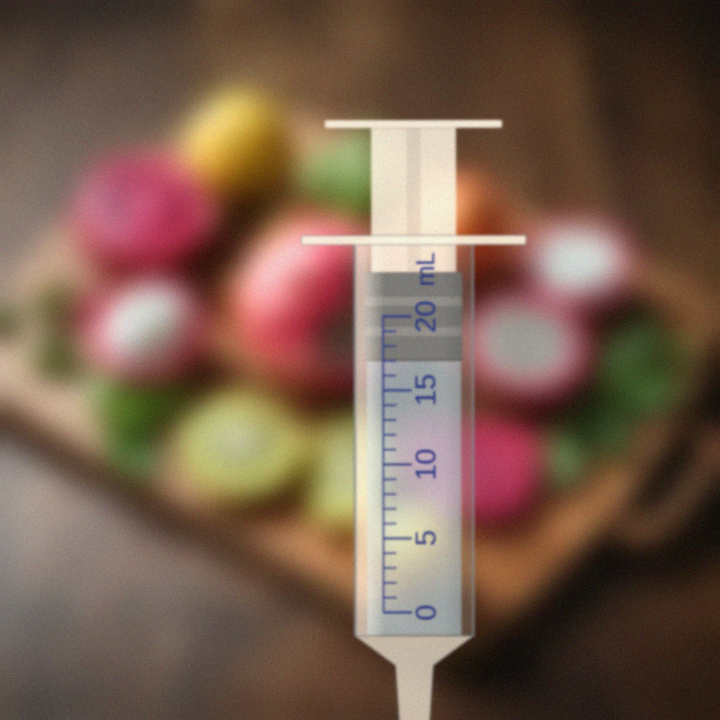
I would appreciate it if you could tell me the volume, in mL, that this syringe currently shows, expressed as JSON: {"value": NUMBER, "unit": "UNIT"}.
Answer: {"value": 17, "unit": "mL"}
